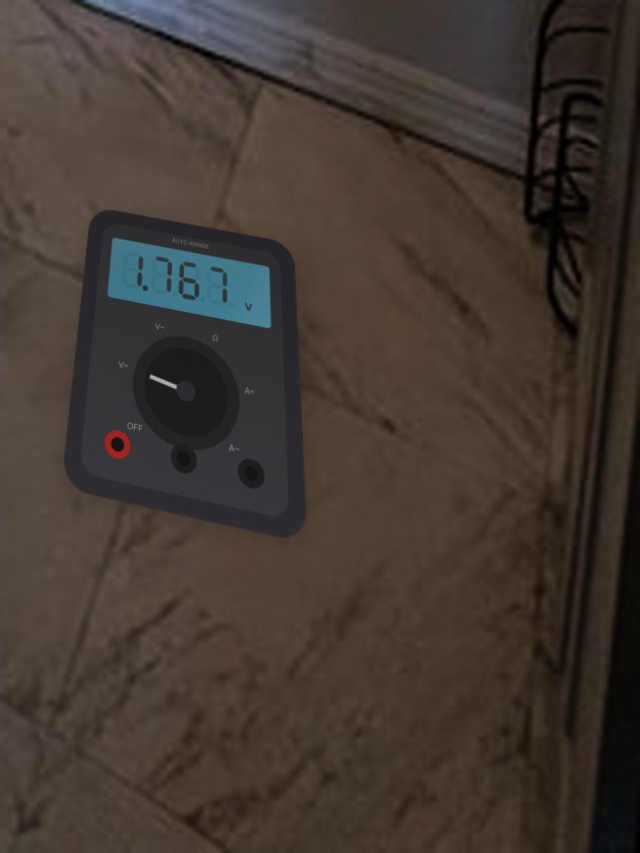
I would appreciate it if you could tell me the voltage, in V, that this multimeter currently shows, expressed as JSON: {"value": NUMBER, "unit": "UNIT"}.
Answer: {"value": 1.767, "unit": "V"}
